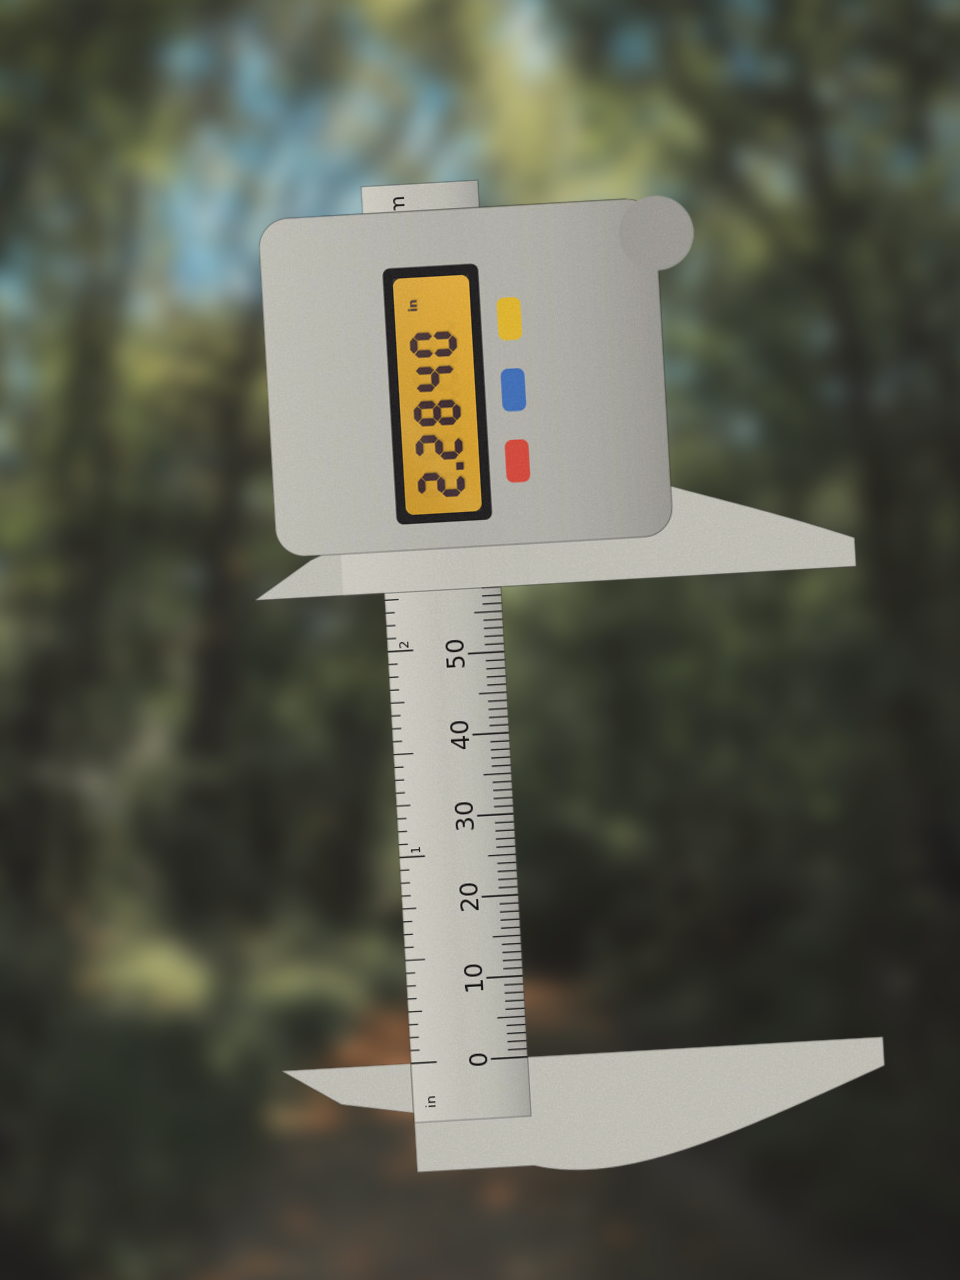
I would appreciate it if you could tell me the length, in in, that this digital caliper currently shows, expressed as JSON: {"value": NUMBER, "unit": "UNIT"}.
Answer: {"value": 2.2840, "unit": "in"}
